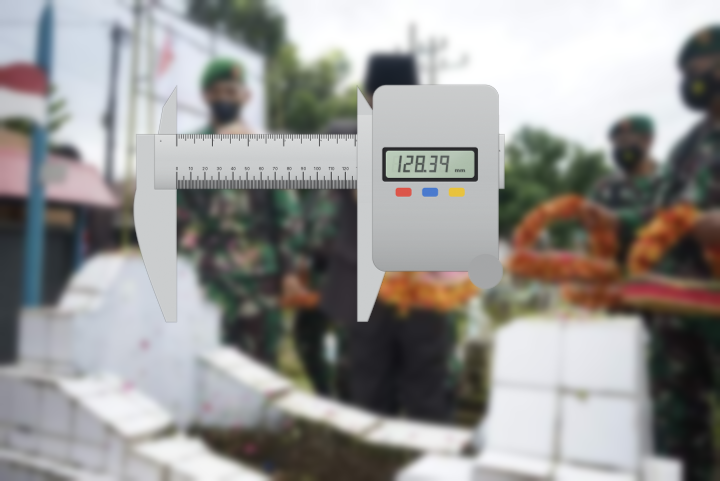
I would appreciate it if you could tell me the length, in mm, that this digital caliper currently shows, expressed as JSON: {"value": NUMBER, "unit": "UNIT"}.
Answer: {"value": 128.39, "unit": "mm"}
